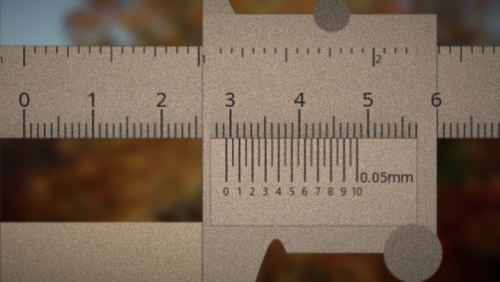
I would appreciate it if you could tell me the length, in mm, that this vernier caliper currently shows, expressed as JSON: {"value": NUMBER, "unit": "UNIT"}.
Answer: {"value": 29.4, "unit": "mm"}
